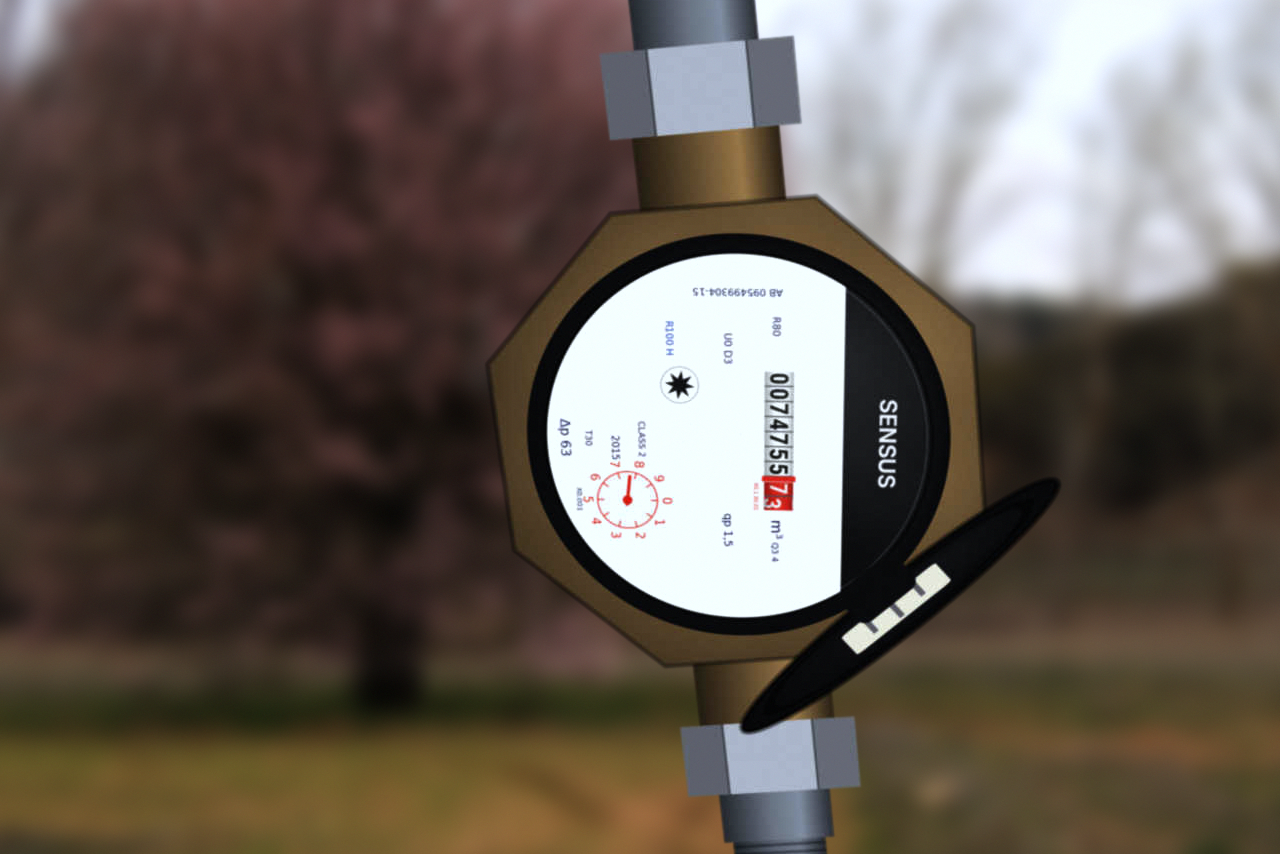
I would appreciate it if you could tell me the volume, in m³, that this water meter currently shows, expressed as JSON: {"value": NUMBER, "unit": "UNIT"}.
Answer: {"value": 74755.727, "unit": "m³"}
